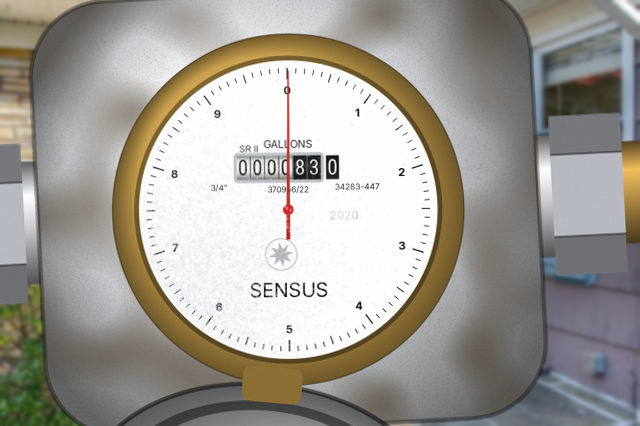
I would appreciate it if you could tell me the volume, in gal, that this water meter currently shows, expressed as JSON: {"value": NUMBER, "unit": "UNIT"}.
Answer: {"value": 830.0, "unit": "gal"}
